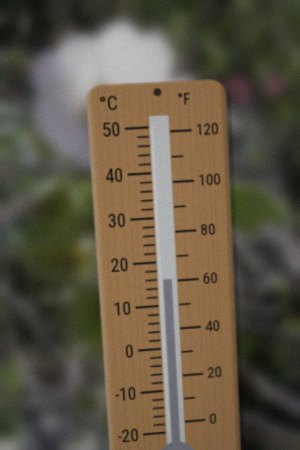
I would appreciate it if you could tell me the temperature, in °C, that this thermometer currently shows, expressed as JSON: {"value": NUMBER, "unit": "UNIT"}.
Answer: {"value": 16, "unit": "°C"}
